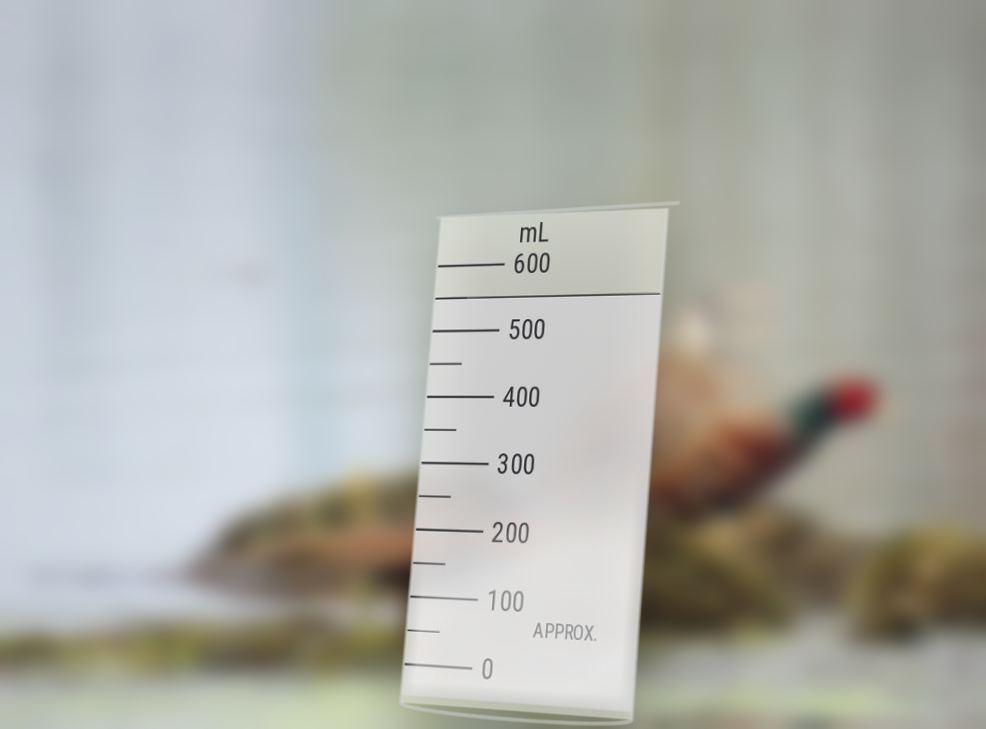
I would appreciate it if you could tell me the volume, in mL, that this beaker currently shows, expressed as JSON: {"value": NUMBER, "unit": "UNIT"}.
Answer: {"value": 550, "unit": "mL"}
